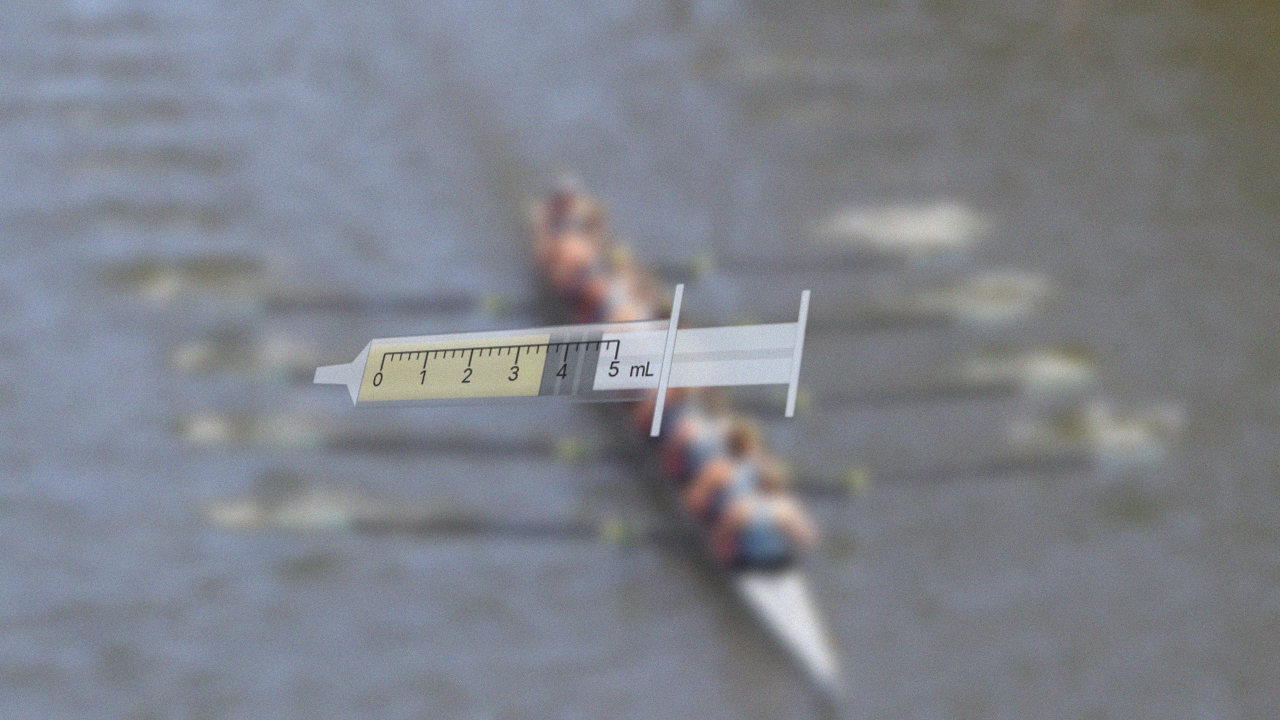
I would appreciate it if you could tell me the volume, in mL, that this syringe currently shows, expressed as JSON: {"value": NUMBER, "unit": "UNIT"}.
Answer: {"value": 3.6, "unit": "mL"}
